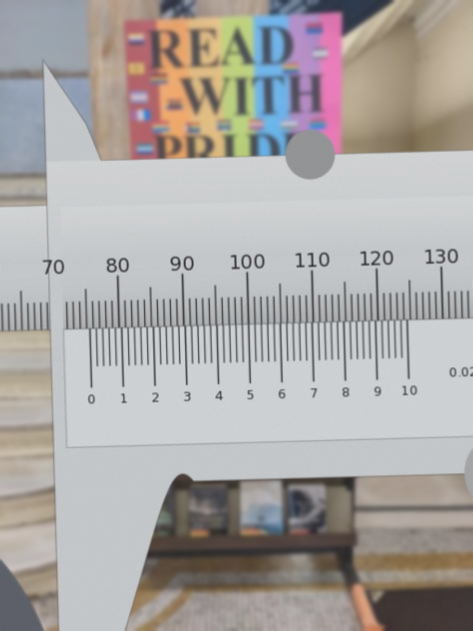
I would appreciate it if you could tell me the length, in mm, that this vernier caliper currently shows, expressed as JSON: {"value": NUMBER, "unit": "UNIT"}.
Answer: {"value": 75.5, "unit": "mm"}
